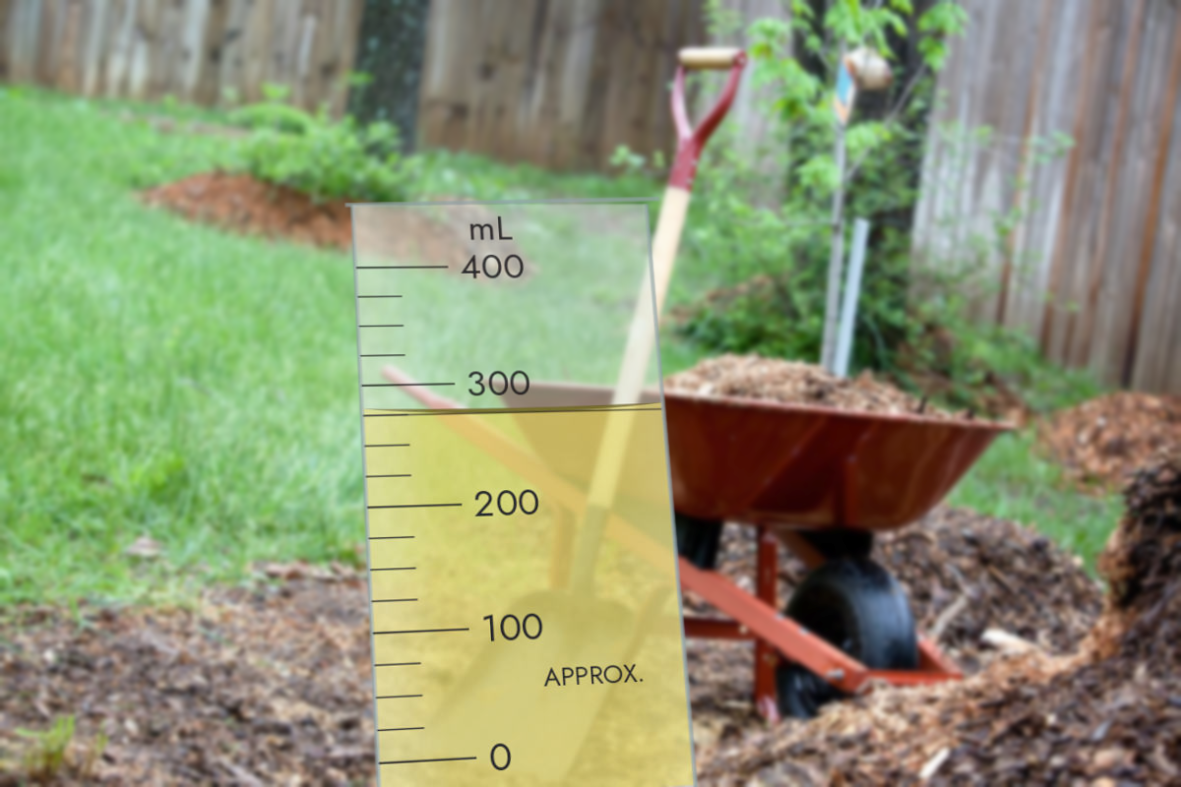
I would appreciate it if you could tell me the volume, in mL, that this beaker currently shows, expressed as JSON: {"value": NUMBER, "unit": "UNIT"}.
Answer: {"value": 275, "unit": "mL"}
